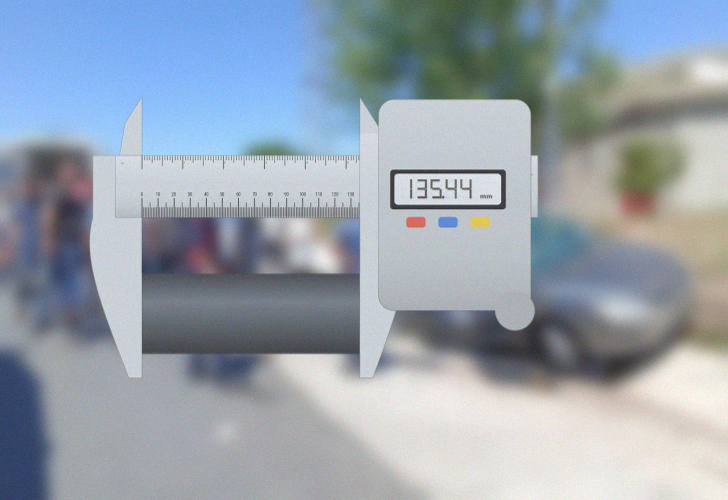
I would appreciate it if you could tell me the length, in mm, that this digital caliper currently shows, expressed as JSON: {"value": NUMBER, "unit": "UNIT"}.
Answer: {"value": 135.44, "unit": "mm"}
